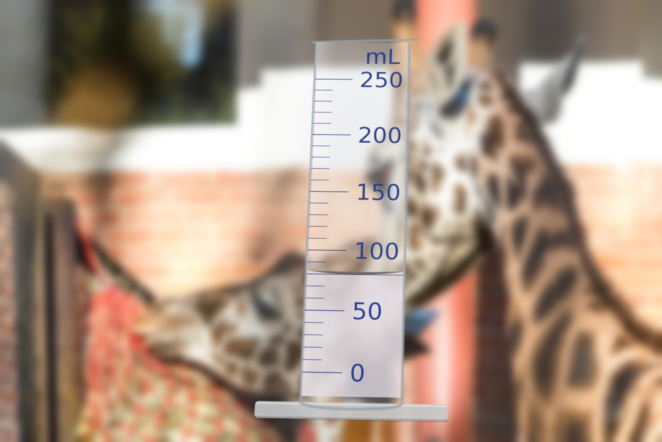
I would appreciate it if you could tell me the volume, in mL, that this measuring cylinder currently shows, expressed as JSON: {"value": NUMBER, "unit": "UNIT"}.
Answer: {"value": 80, "unit": "mL"}
